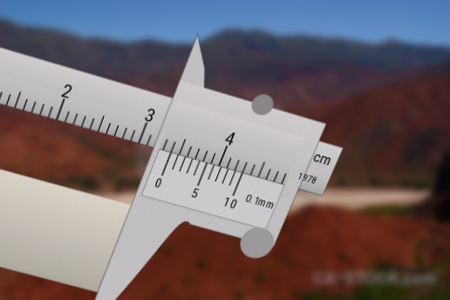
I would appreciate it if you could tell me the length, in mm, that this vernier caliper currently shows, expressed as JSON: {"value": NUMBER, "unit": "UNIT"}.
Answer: {"value": 34.0, "unit": "mm"}
